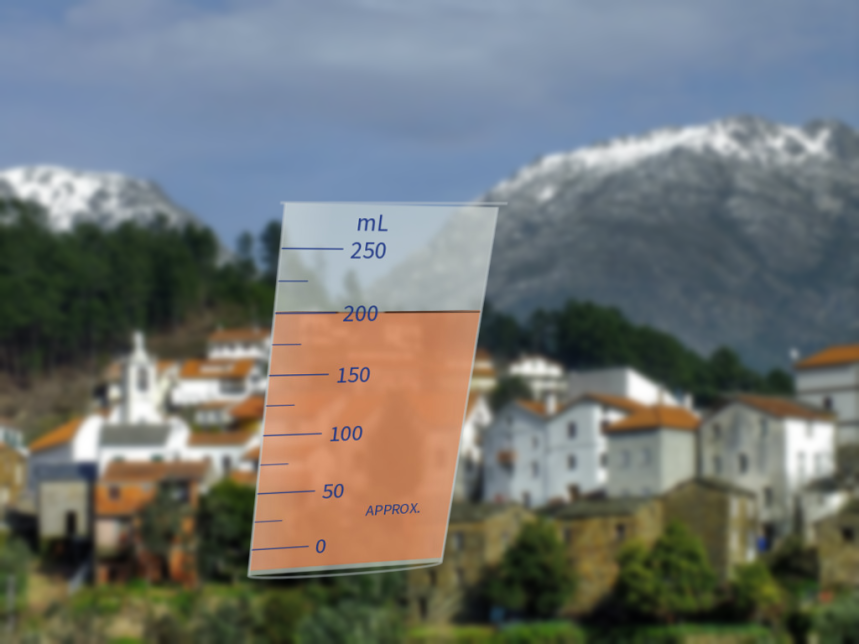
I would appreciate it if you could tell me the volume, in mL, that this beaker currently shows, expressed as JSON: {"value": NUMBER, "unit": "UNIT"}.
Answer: {"value": 200, "unit": "mL"}
